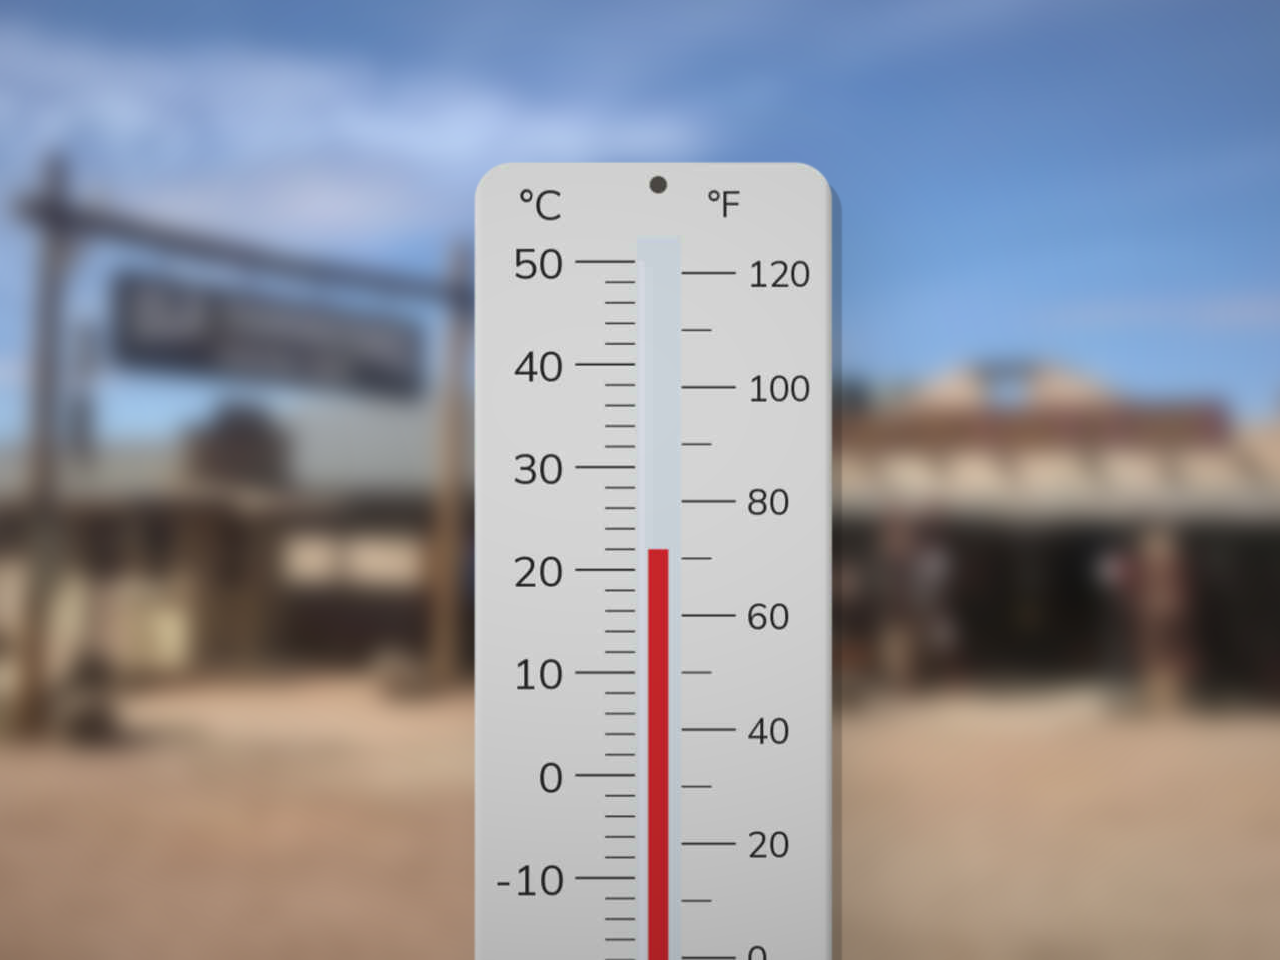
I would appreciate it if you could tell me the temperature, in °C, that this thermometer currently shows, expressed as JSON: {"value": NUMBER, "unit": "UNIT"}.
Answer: {"value": 22, "unit": "°C"}
